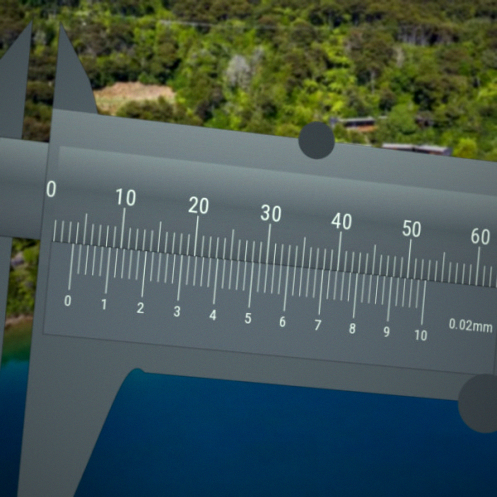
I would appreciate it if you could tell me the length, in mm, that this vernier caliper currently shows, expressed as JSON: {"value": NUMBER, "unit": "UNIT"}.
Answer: {"value": 3.6, "unit": "mm"}
